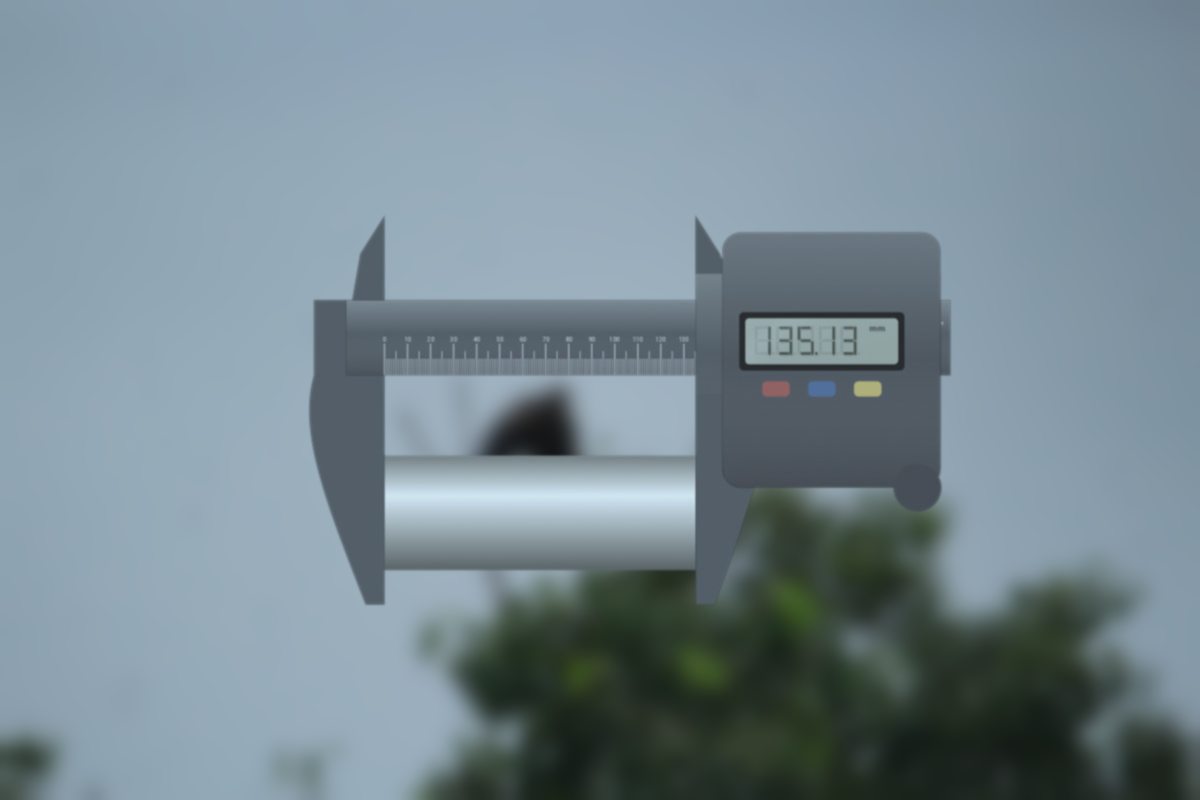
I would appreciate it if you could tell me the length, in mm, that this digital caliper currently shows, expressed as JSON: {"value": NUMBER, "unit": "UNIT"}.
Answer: {"value": 135.13, "unit": "mm"}
